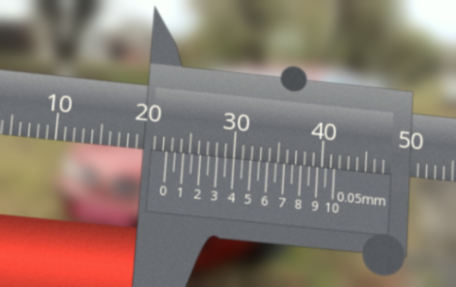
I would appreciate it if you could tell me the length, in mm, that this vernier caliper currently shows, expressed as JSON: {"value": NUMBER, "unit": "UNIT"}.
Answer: {"value": 22.4, "unit": "mm"}
